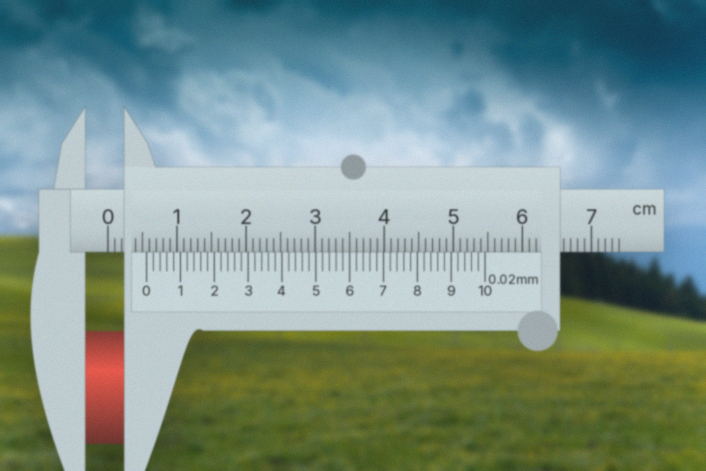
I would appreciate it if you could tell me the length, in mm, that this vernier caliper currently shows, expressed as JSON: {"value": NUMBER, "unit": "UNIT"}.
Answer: {"value": 5.6, "unit": "mm"}
